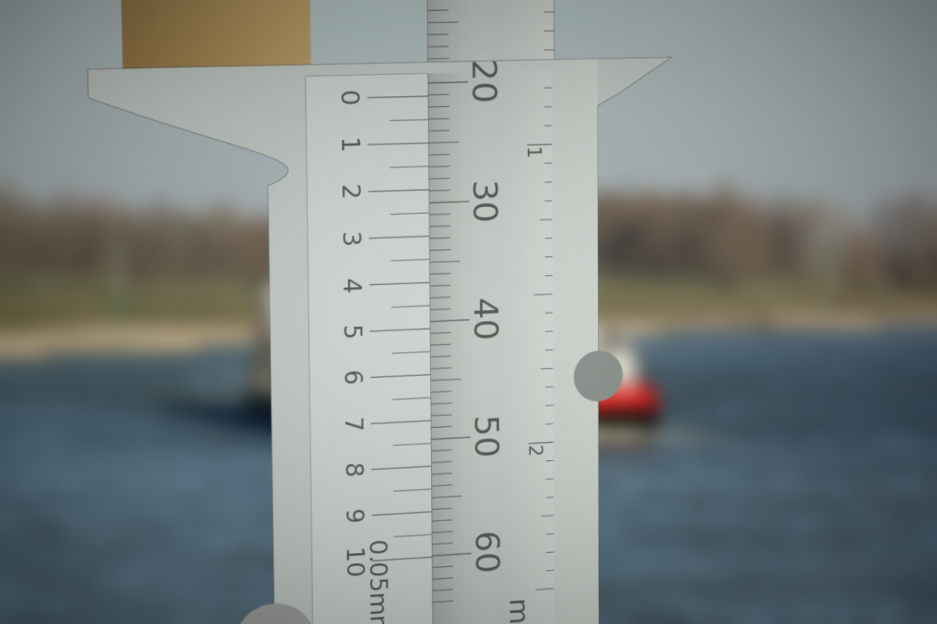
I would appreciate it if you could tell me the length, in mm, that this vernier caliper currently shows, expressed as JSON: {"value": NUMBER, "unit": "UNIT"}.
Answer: {"value": 21.1, "unit": "mm"}
